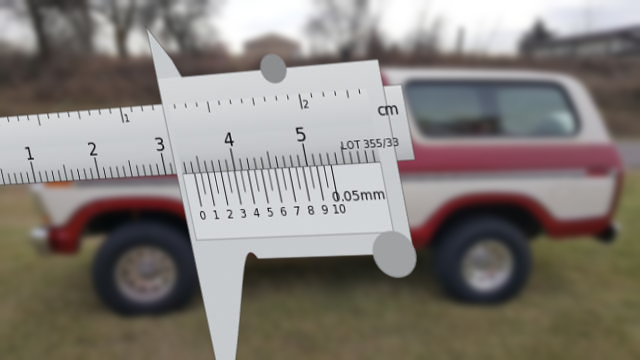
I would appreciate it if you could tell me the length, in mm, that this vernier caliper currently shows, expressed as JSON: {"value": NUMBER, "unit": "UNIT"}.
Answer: {"value": 34.2, "unit": "mm"}
